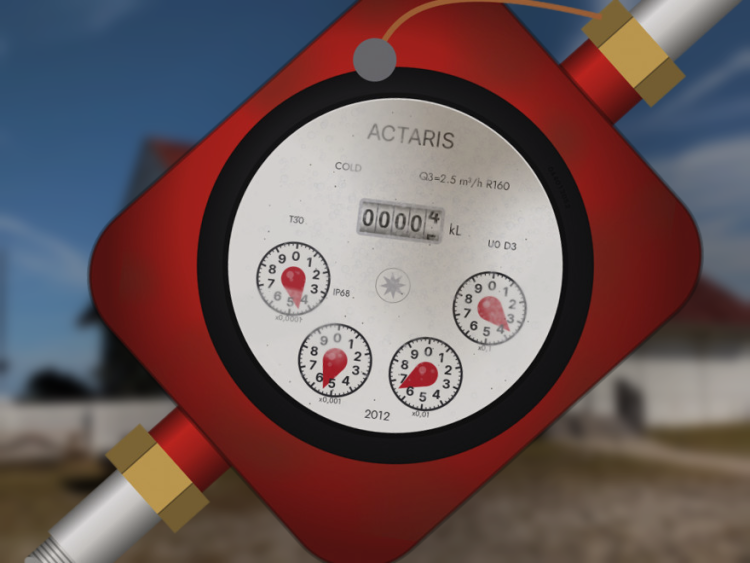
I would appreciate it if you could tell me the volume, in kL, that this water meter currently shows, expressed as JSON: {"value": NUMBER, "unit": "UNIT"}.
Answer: {"value": 4.3654, "unit": "kL"}
